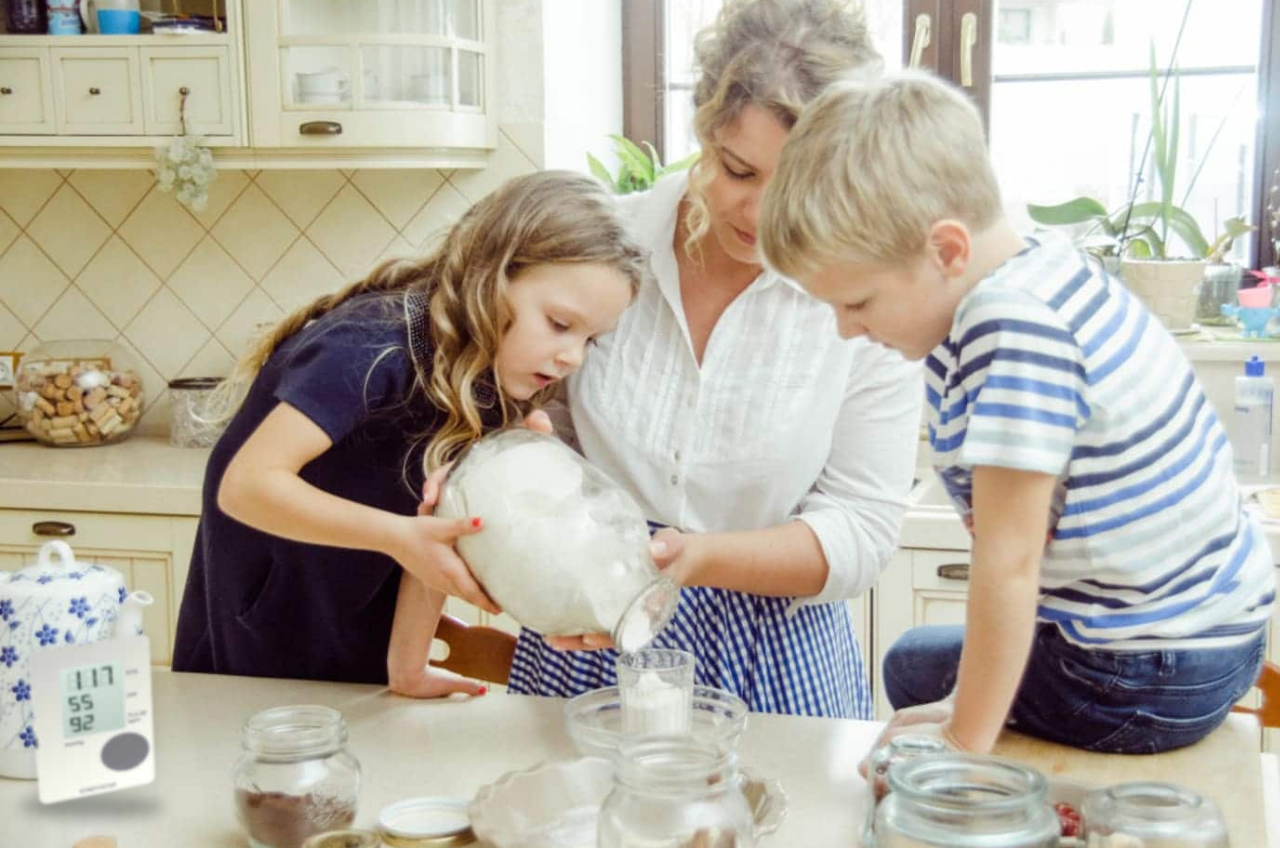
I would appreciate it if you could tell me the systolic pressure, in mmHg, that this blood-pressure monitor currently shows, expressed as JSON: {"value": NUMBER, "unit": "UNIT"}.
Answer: {"value": 117, "unit": "mmHg"}
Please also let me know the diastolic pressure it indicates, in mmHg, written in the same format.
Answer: {"value": 55, "unit": "mmHg"}
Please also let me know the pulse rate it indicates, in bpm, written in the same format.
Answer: {"value": 92, "unit": "bpm"}
